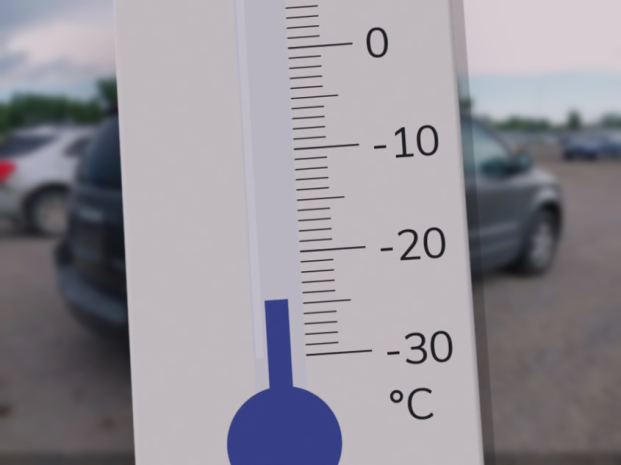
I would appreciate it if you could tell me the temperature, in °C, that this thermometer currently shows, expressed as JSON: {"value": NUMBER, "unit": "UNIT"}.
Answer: {"value": -24.5, "unit": "°C"}
